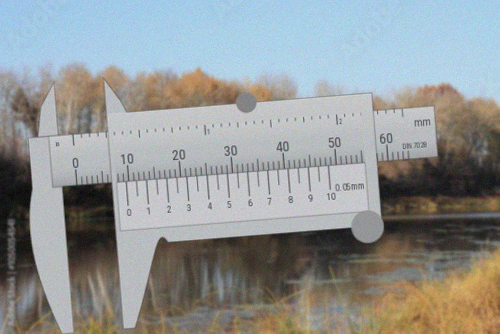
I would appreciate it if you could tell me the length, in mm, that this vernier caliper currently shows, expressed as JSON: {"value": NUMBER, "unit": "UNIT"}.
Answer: {"value": 9.5, "unit": "mm"}
